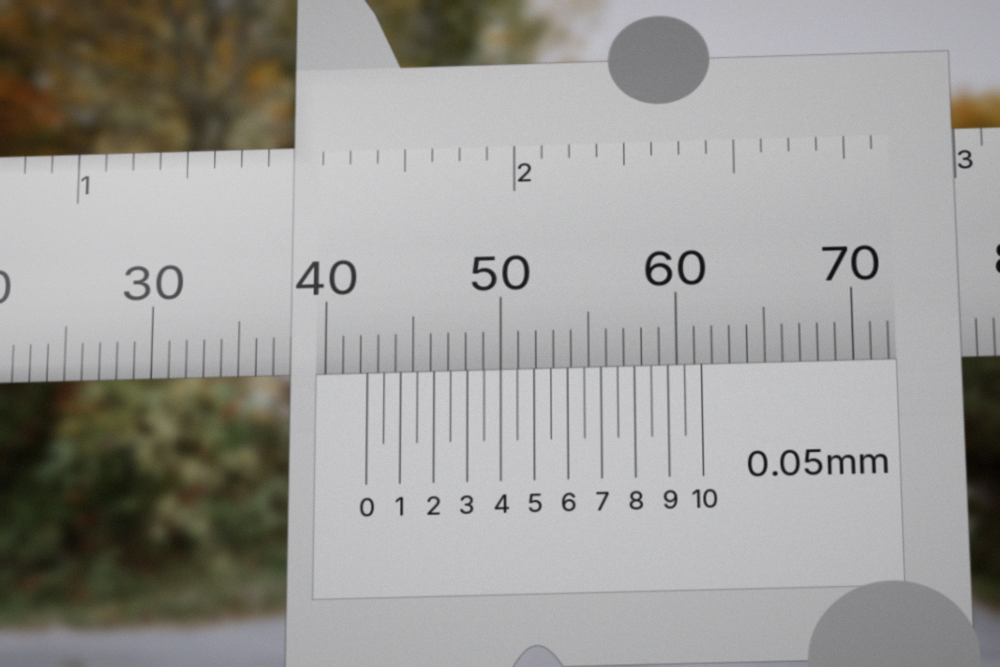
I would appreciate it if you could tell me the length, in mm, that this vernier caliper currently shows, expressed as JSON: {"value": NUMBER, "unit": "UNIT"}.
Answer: {"value": 42.4, "unit": "mm"}
